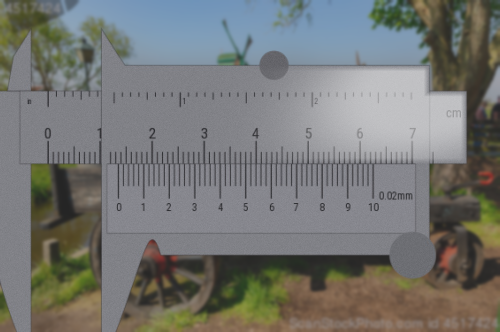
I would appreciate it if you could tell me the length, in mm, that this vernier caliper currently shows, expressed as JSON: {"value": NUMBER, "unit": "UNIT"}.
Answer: {"value": 13.5, "unit": "mm"}
